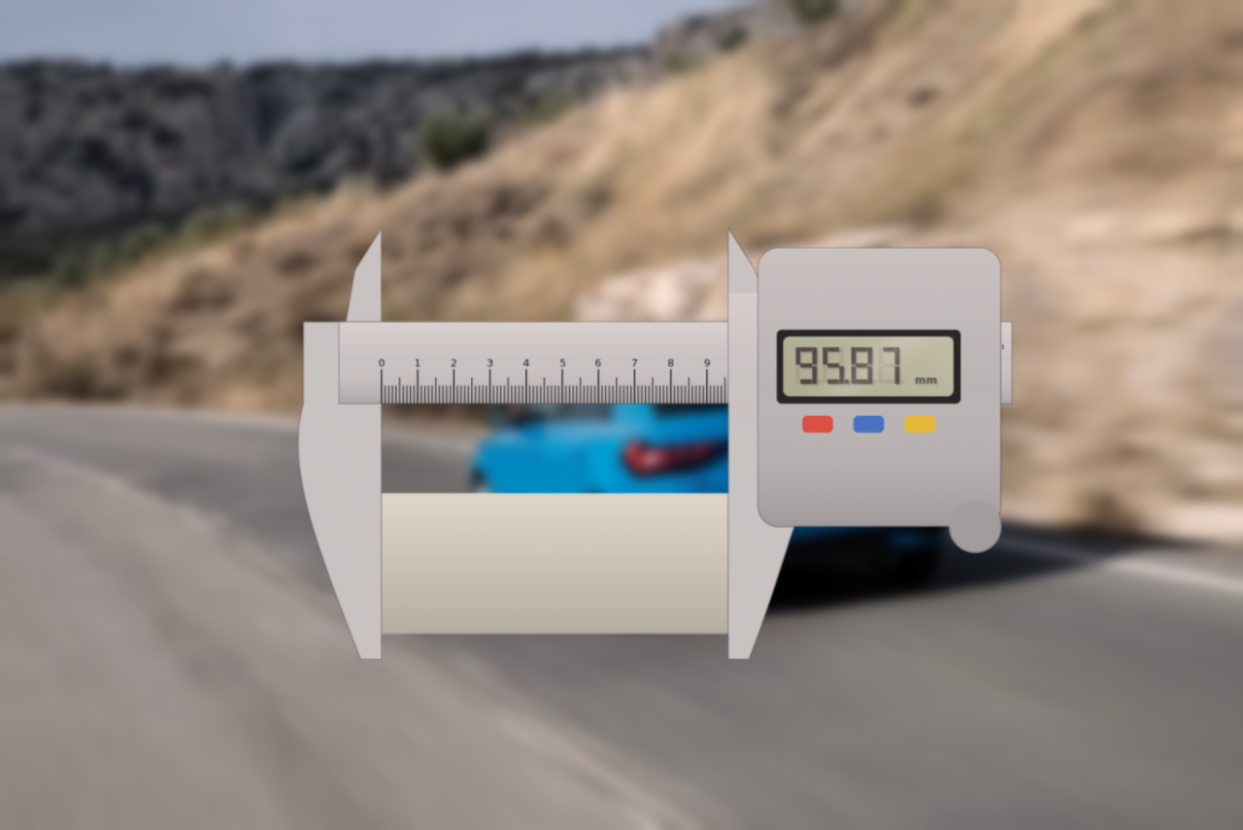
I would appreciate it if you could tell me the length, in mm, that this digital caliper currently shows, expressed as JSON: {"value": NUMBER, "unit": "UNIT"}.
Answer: {"value": 95.87, "unit": "mm"}
